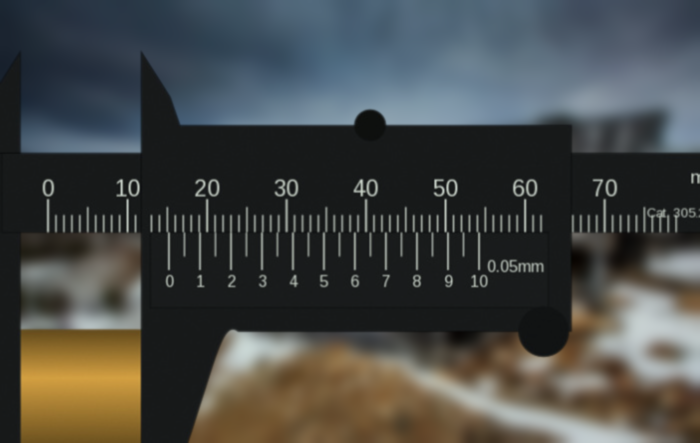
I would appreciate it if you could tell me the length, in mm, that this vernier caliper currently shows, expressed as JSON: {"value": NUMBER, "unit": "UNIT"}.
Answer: {"value": 15.2, "unit": "mm"}
